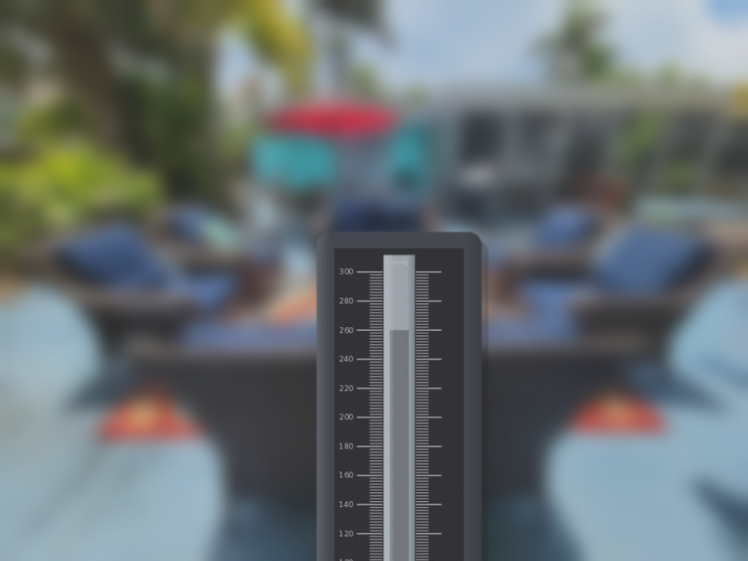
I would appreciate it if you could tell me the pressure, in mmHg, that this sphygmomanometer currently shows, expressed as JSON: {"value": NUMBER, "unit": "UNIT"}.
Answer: {"value": 260, "unit": "mmHg"}
